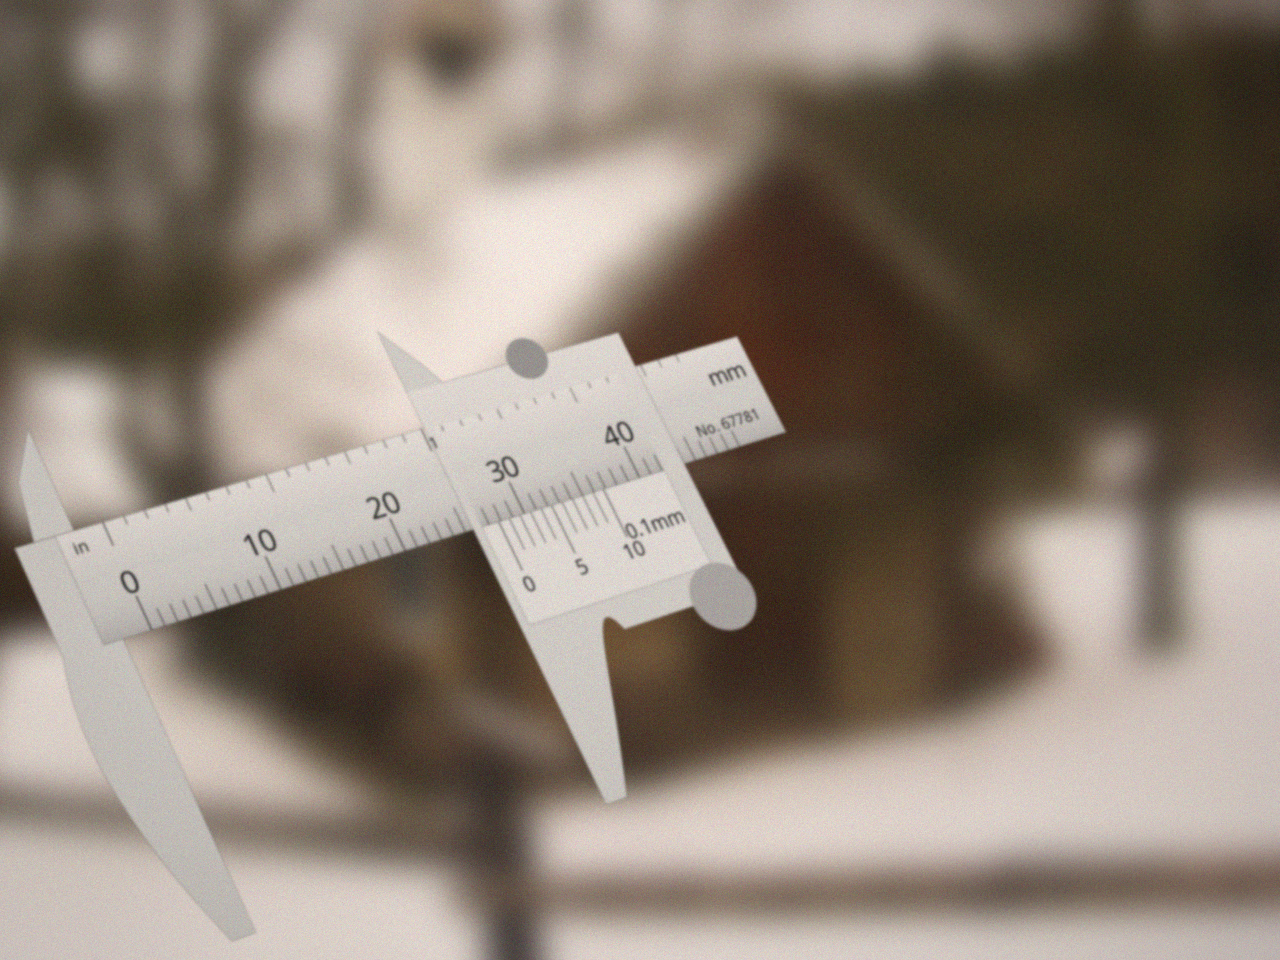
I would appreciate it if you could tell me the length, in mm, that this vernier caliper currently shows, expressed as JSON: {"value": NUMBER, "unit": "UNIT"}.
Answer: {"value": 27.8, "unit": "mm"}
